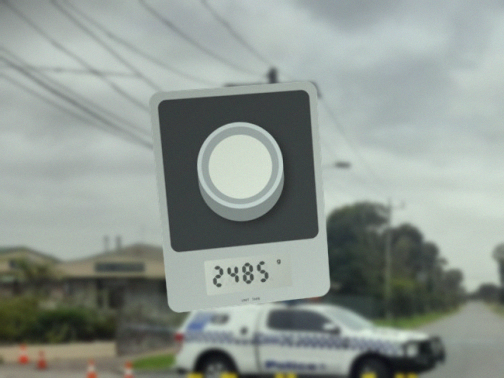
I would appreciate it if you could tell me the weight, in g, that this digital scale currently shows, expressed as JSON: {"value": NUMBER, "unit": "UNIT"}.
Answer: {"value": 2485, "unit": "g"}
